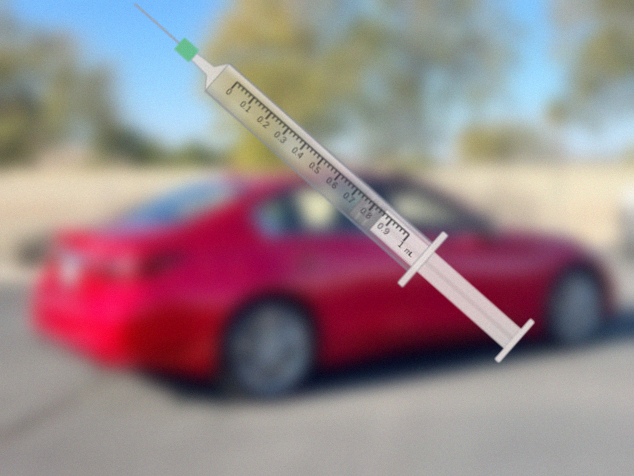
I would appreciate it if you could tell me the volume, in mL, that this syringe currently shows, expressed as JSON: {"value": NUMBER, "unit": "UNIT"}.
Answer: {"value": 0.74, "unit": "mL"}
